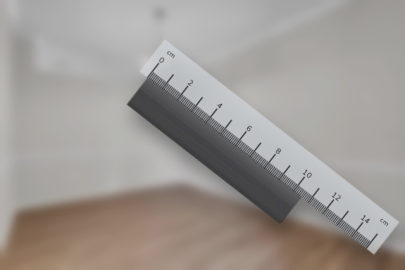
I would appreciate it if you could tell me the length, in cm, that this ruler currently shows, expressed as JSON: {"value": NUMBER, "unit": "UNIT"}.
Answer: {"value": 10.5, "unit": "cm"}
